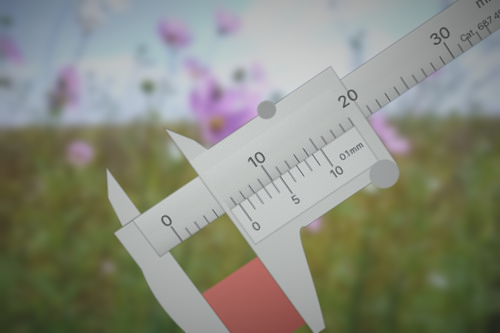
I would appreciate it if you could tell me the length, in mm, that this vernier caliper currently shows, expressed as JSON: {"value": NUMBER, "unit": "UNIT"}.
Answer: {"value": 6.3, "unit": "mm"}
